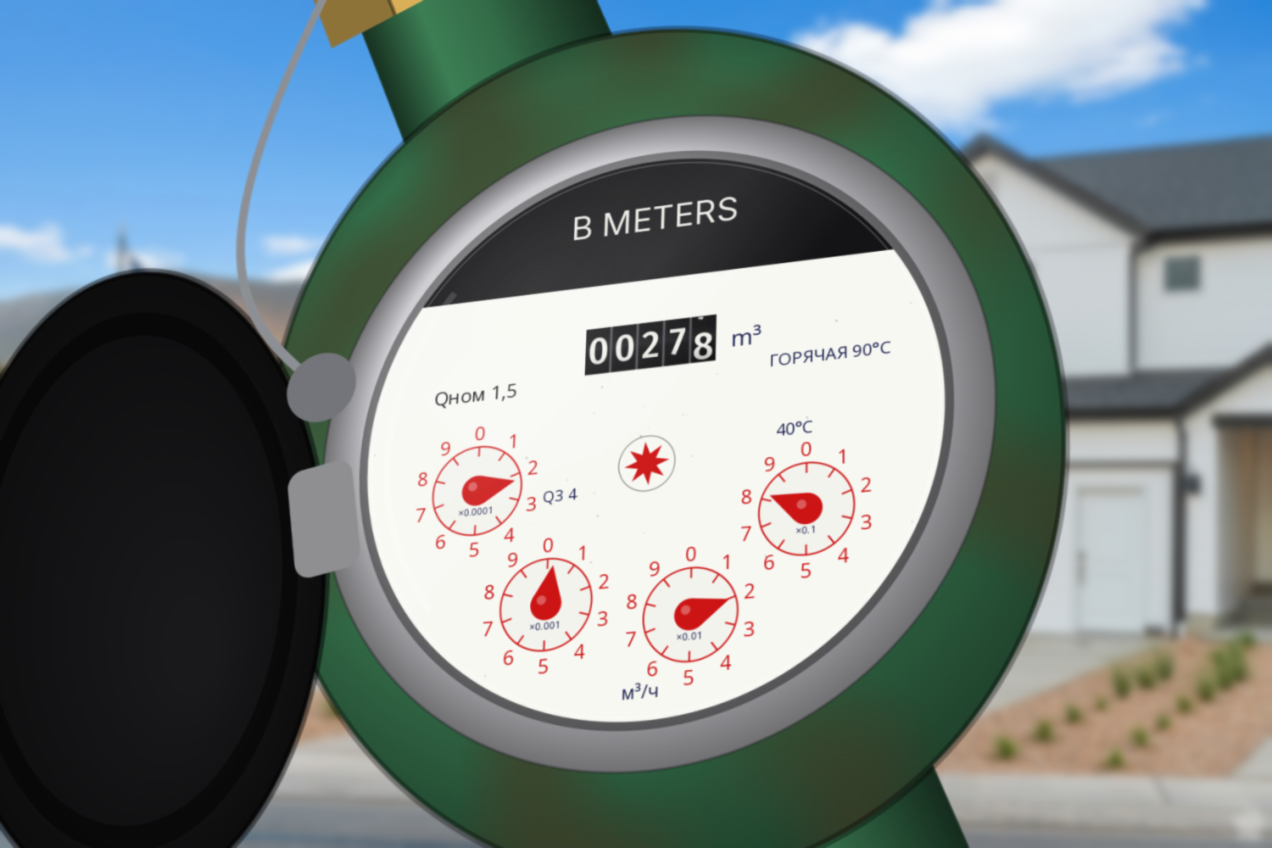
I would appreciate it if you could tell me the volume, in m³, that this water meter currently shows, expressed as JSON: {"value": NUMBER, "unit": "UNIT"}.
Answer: {"value": 277.8202, "unit": "m³"}
